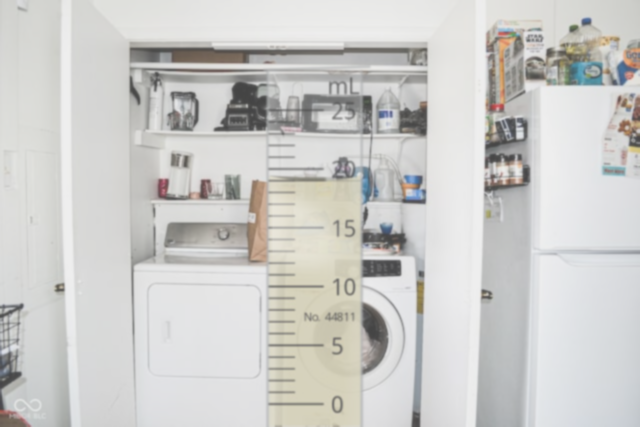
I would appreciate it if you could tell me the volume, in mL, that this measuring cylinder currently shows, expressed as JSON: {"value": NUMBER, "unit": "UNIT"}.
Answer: {"value": 19, "unit": "mL"}
